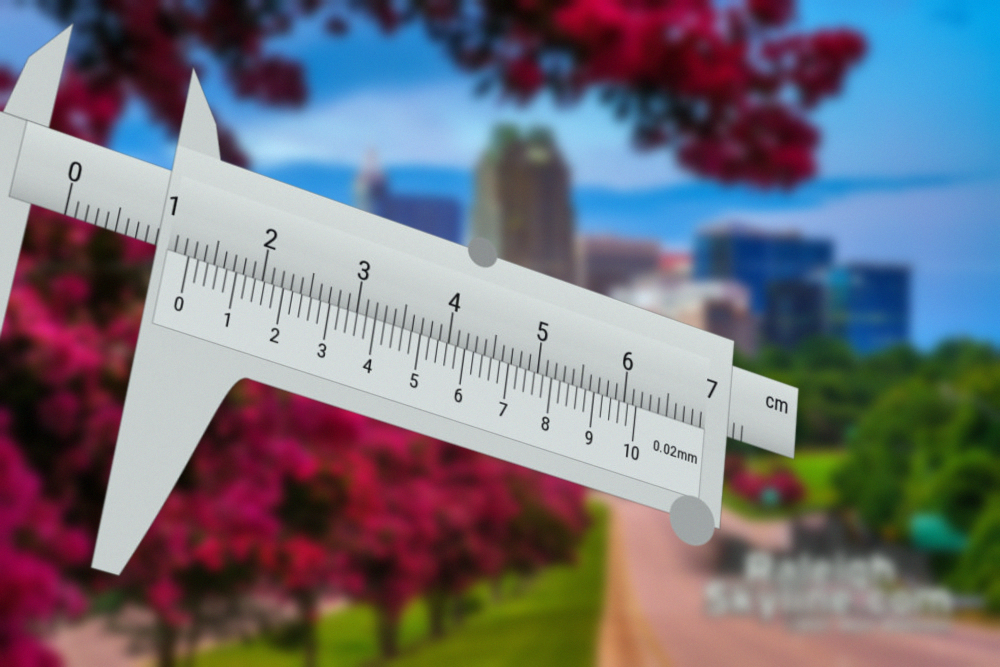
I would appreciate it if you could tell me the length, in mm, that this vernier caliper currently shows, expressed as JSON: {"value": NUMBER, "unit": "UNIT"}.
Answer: {"value": 12.4, "unit": "mm"}
